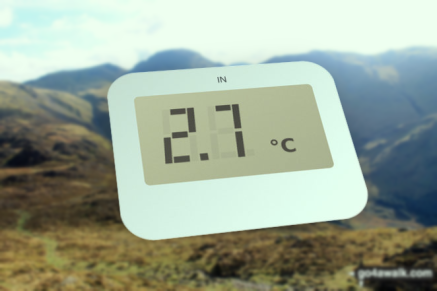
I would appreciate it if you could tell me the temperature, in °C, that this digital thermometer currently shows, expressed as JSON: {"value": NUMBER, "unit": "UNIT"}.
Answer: {"value": 2.7, "unit": "°C"}
